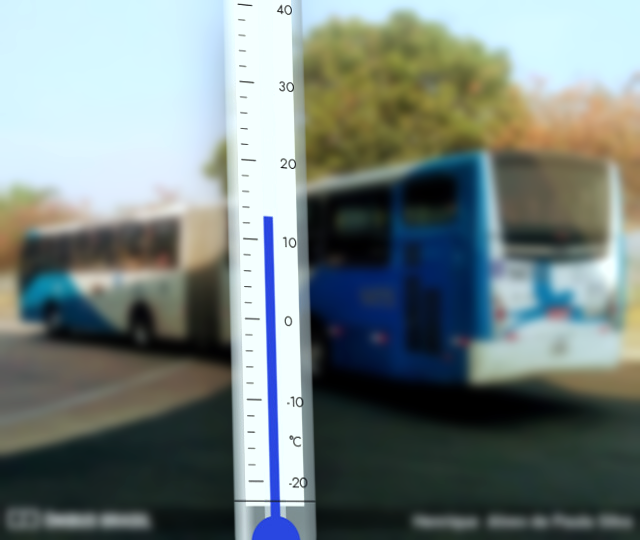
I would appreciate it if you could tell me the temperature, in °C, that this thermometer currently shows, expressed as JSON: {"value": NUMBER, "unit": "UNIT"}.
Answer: {"value": 13, "unit": "°C"}
